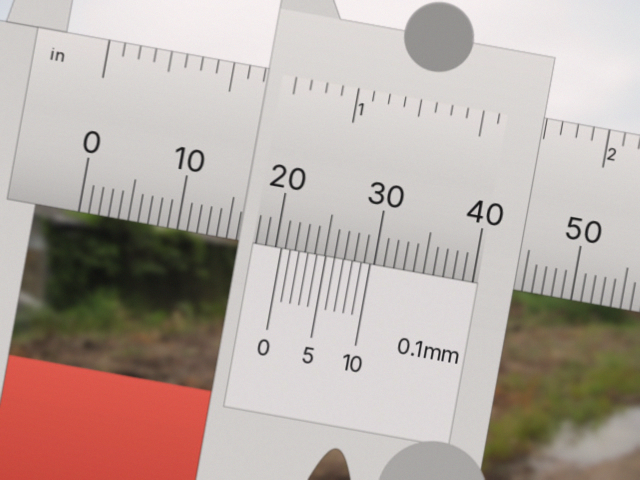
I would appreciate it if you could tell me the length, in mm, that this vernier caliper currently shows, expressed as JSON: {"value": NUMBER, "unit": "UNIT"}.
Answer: {"value": 20.6, "unit": "mm"}
